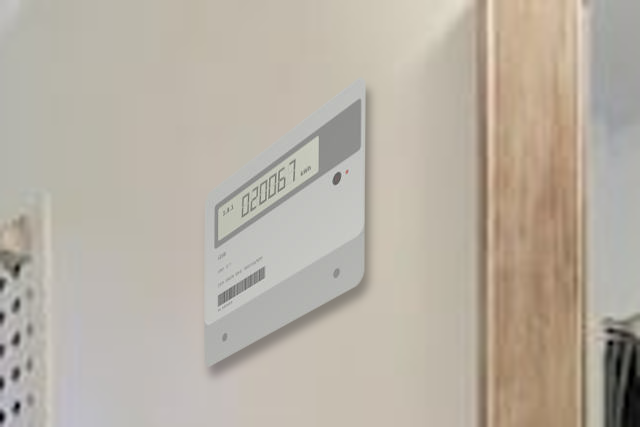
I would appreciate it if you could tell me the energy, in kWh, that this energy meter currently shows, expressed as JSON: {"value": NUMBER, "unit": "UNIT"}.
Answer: {"value": 20067, "unit": "kWh"}
